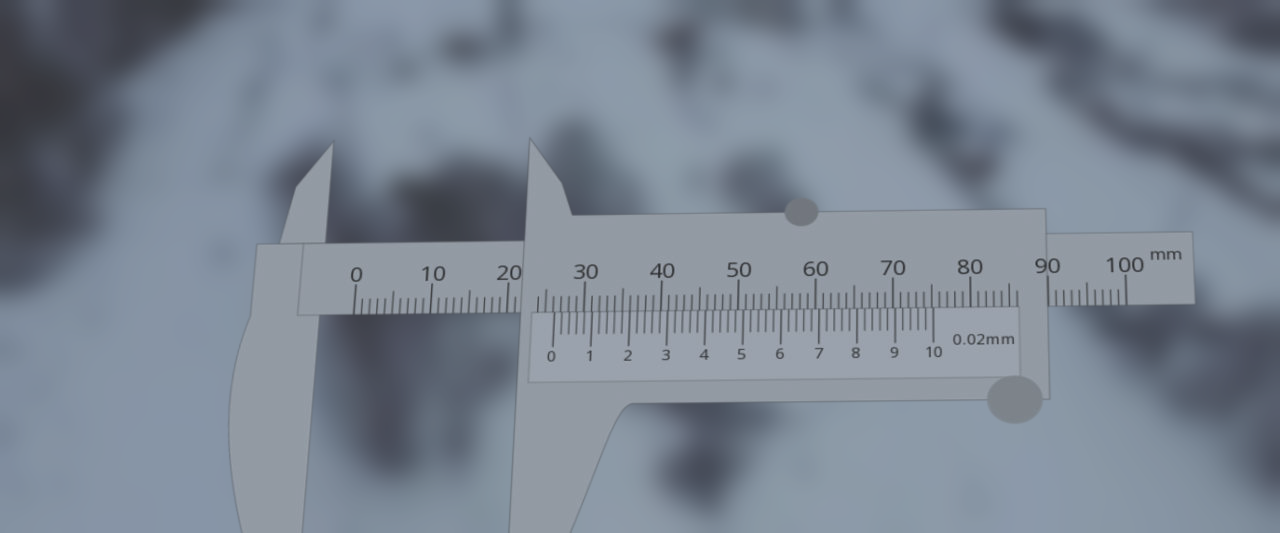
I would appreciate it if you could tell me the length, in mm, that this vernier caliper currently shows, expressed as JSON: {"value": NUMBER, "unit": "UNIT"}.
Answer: {"value": 26.2, "unit": "mm"}
